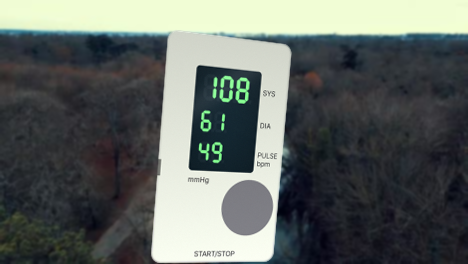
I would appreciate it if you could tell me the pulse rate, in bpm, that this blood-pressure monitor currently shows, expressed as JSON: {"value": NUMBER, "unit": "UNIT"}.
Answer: {"value": 49, "unit": "bpm"}
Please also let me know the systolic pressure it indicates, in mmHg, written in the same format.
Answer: {"value": 108, "unit": "mmHg"}
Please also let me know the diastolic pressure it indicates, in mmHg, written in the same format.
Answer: {"value": 61, "unit": "mmHg"}
